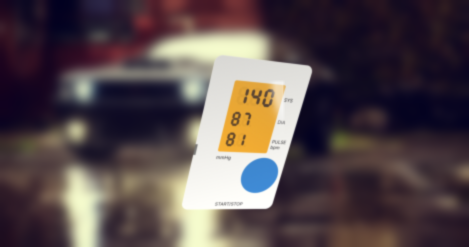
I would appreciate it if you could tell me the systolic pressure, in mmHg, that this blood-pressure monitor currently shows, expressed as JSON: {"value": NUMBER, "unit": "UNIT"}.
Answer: {"value": 140, "unit": "mmHg"}
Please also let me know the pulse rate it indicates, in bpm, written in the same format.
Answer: {"value": 81, "unit": "bpm"}
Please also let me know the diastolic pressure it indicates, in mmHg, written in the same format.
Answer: {"value": 87, "unit": "mmHg"}
